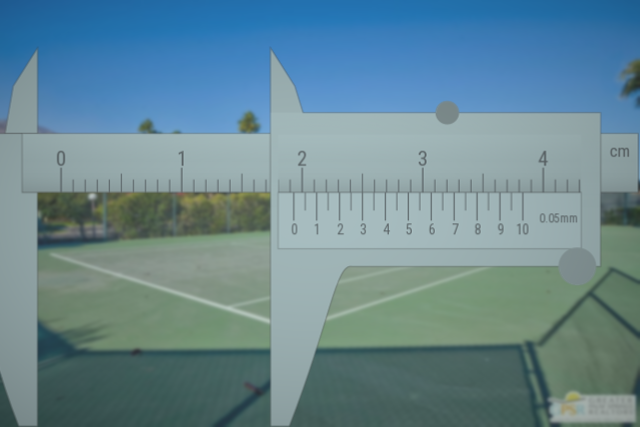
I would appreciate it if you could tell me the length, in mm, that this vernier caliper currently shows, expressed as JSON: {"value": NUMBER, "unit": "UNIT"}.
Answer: {"value": 19.3, "unit": "mm"}
